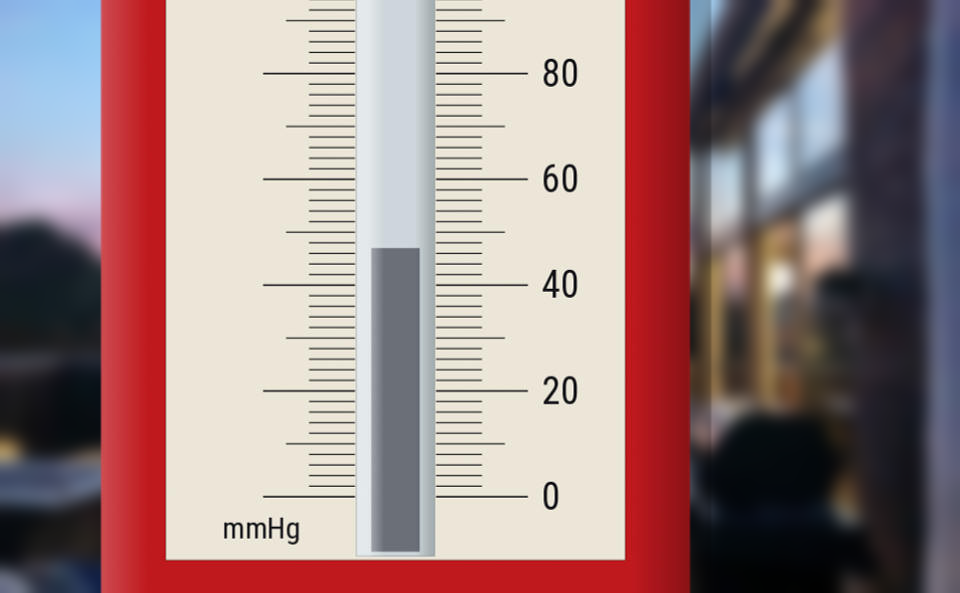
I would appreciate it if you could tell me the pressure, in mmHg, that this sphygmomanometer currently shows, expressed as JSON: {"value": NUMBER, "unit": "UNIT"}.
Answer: {"value": 47, "unit": "mmHg"}
